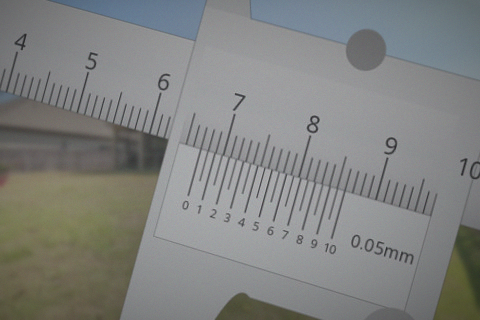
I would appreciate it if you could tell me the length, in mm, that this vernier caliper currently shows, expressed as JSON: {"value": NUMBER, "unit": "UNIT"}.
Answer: {"value": 67.0, "unit": "mm"}
